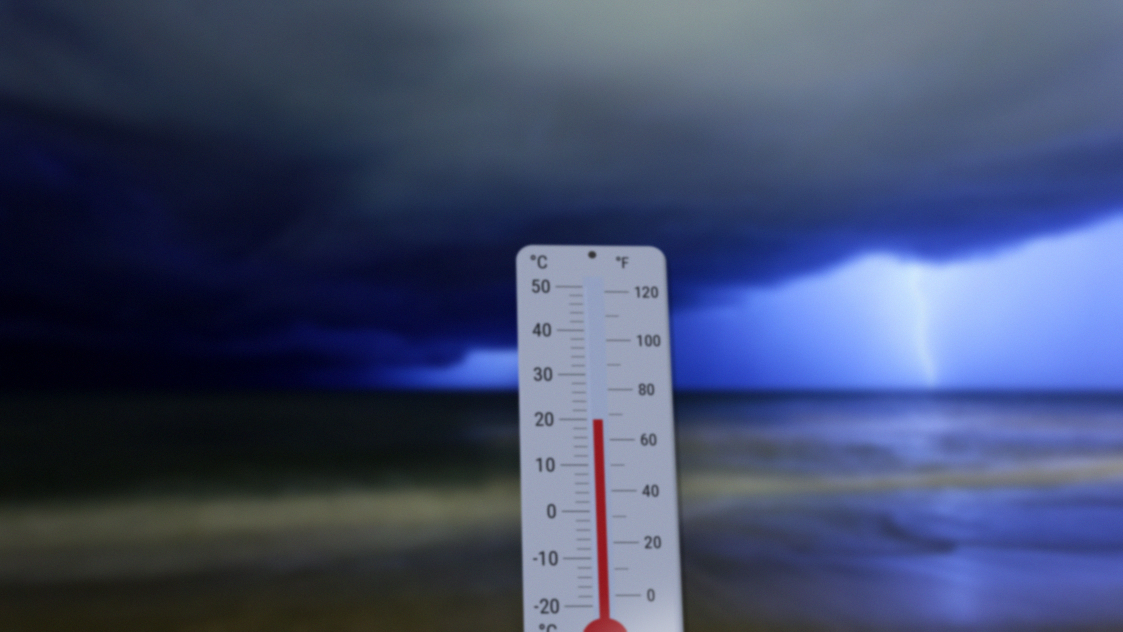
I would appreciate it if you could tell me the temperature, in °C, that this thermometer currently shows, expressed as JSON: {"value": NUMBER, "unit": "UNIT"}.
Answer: {"value": 20, "unit": "°C"}
